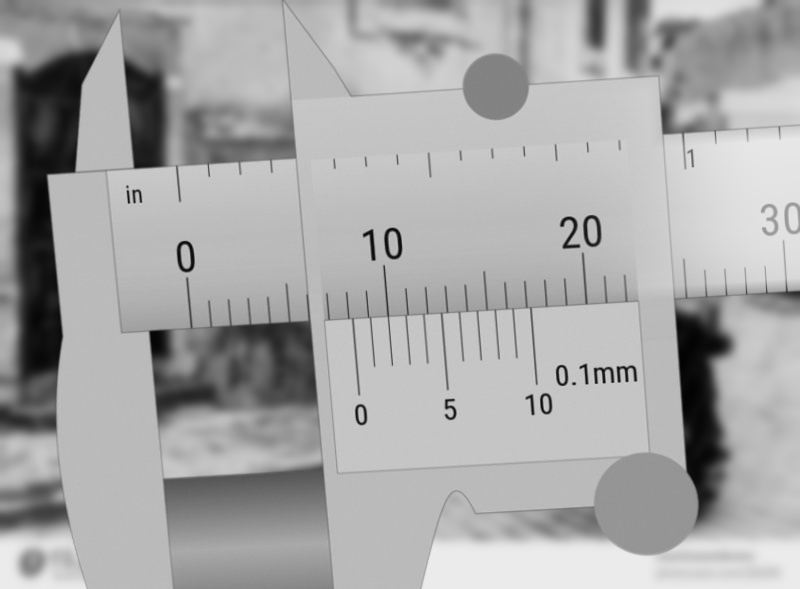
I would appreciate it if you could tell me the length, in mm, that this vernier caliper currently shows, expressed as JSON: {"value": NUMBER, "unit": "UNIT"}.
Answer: {"value": 8.2, "unit": "mm"}
